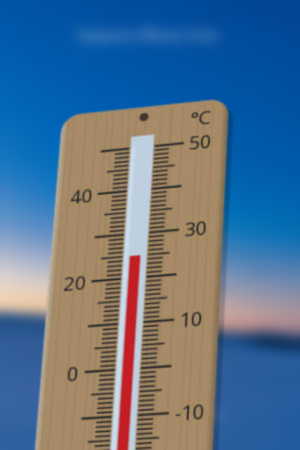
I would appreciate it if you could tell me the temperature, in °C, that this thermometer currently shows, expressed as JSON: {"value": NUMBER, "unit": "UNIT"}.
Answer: {"value": 25, "unit": "°C"}
